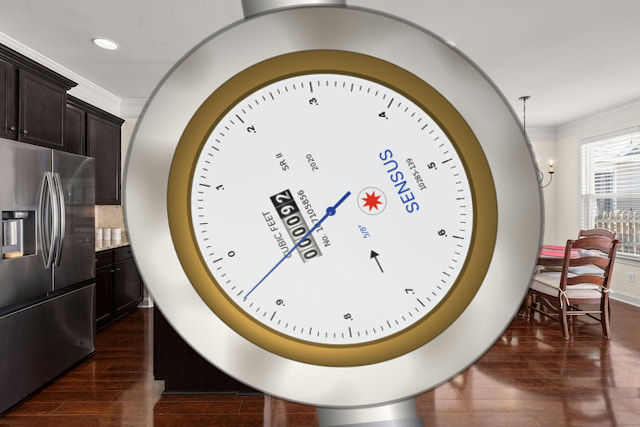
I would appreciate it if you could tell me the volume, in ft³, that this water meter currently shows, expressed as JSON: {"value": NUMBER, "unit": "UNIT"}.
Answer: {"value": 91.94, "unit": "ft³"}
